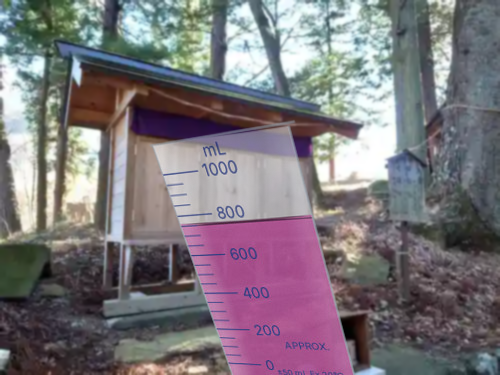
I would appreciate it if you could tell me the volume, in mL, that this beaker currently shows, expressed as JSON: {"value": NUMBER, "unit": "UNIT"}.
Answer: {"value": 750, "unit": "mL"}
